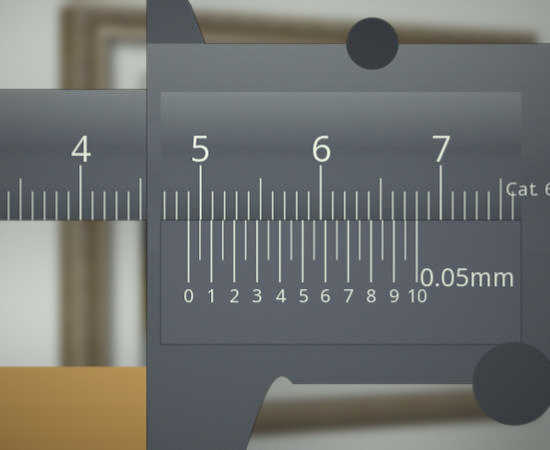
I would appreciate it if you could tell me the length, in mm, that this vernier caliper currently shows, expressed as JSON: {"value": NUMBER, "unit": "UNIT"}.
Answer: {"value": 49.0, "unit": "mm"}
